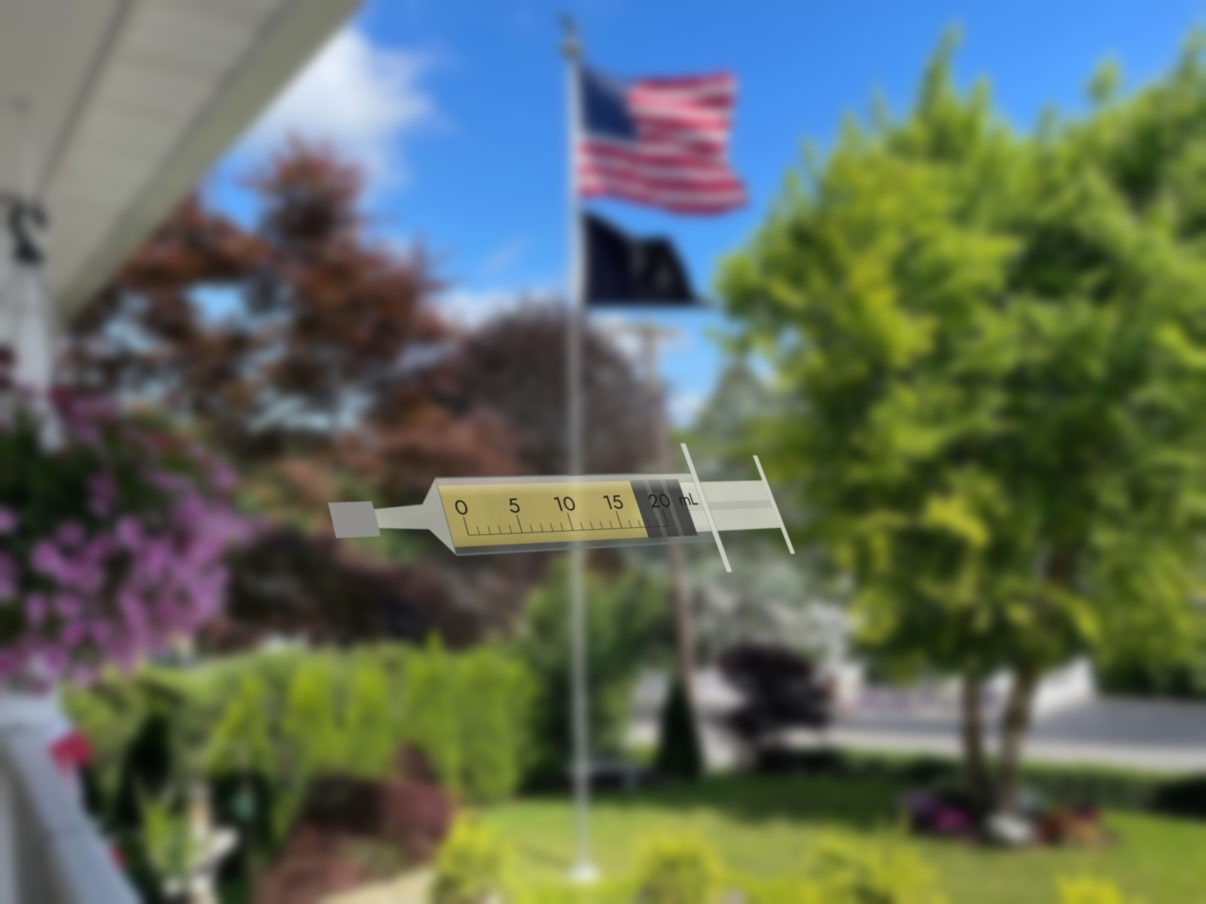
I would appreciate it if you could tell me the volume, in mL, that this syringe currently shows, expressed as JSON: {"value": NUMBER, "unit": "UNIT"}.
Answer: {"value": 17.5, "unit": "mL"}
